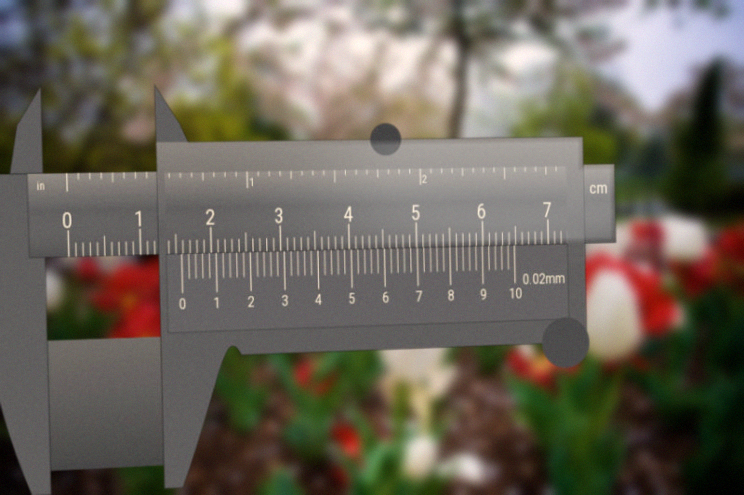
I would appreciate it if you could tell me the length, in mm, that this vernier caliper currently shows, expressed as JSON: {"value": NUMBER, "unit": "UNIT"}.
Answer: {"value": 15.8, "unit": "mm"}
